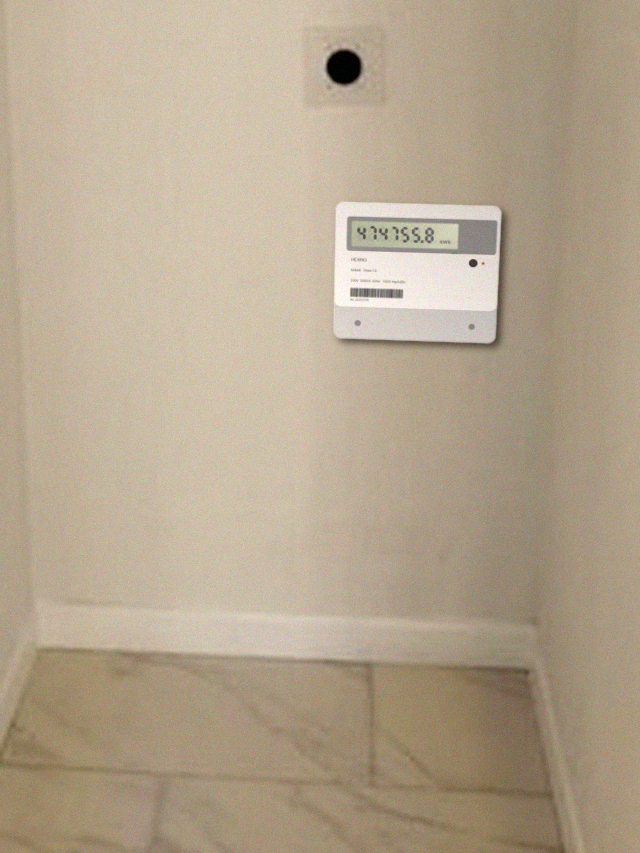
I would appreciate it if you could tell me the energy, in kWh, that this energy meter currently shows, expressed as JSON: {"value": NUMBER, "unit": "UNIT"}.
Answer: {"value": 474755.8, "unit": "kWh"}
